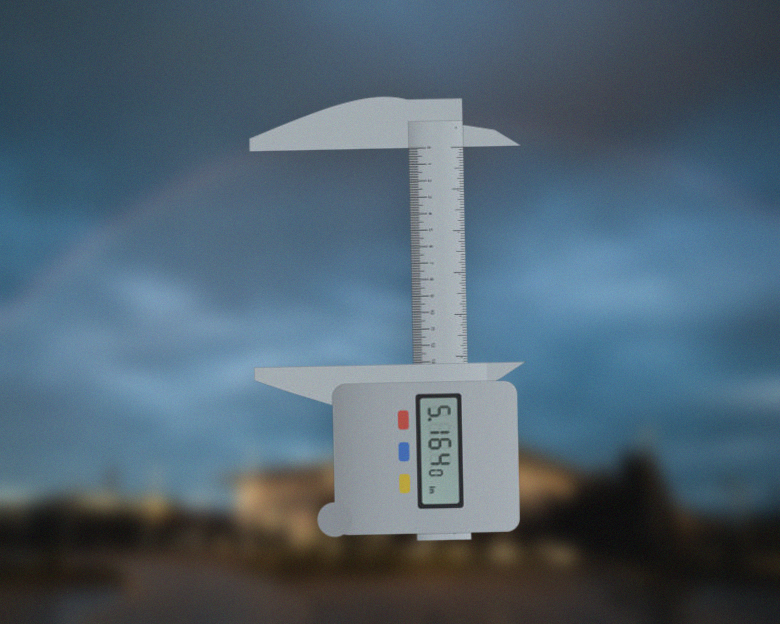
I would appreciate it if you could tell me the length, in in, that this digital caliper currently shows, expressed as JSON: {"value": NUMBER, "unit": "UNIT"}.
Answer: {"value": 5.1640, "unit": "in"}
